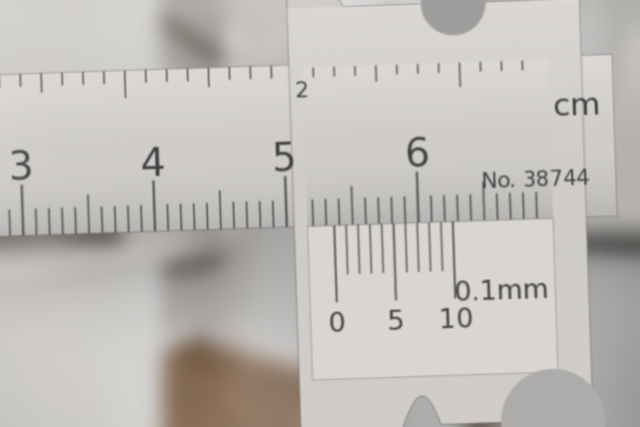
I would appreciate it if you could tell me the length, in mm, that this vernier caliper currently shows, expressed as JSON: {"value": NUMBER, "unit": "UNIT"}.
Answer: {"value": 53.6, "unit": "mm"}
